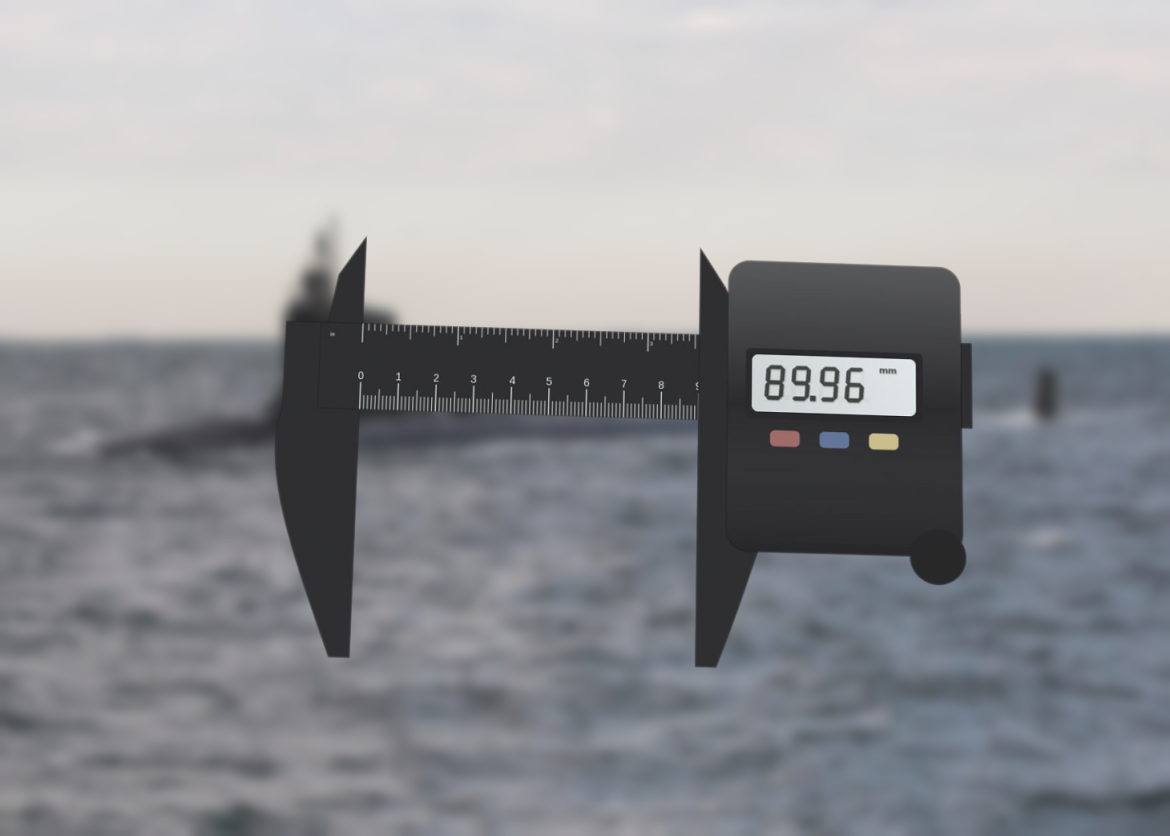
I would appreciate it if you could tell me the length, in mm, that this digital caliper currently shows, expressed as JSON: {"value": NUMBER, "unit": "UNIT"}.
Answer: {"value": 89.96, "unit": "mm"}
